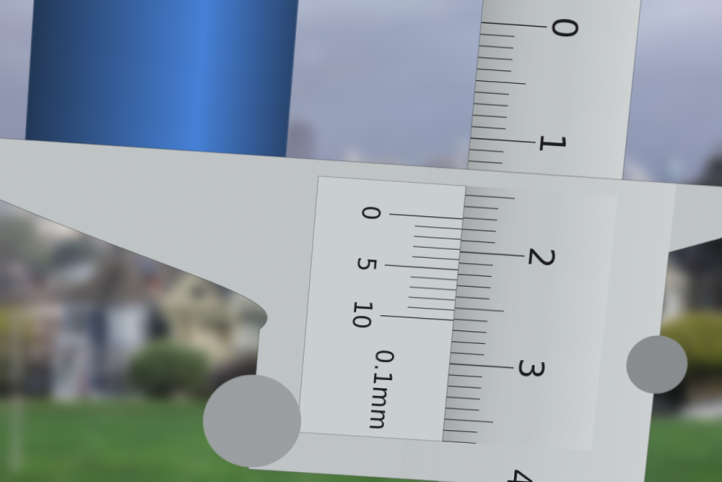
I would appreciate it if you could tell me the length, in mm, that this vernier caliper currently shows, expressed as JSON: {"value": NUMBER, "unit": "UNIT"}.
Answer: {"value": 17.1, "unit": "mm"}
